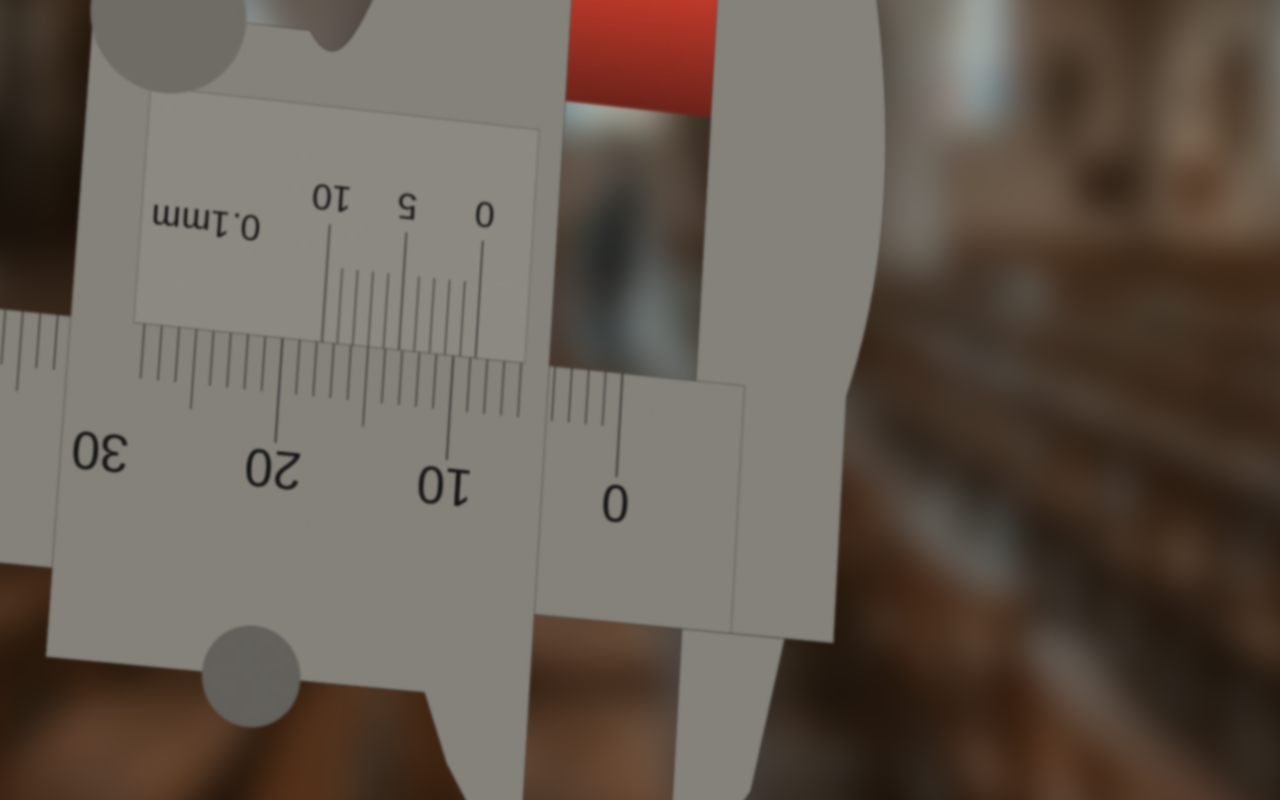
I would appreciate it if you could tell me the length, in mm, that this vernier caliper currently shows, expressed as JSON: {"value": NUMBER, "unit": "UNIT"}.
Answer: {"value": 8.7, "unit": "mm"}
